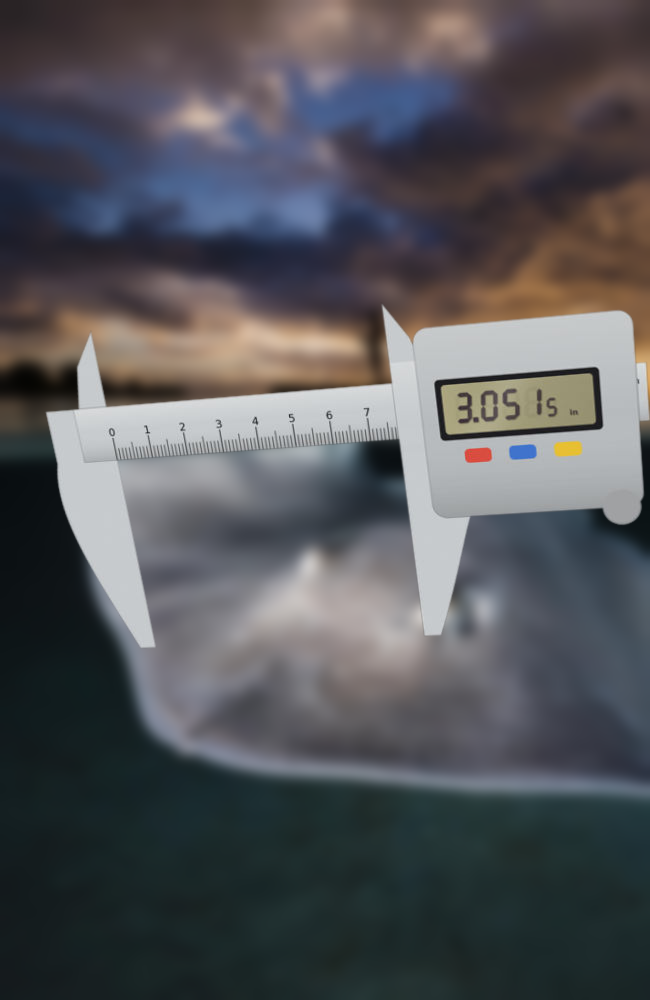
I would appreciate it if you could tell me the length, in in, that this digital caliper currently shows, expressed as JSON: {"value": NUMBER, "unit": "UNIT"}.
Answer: {"value": 3.0515, "unit": "in"}
